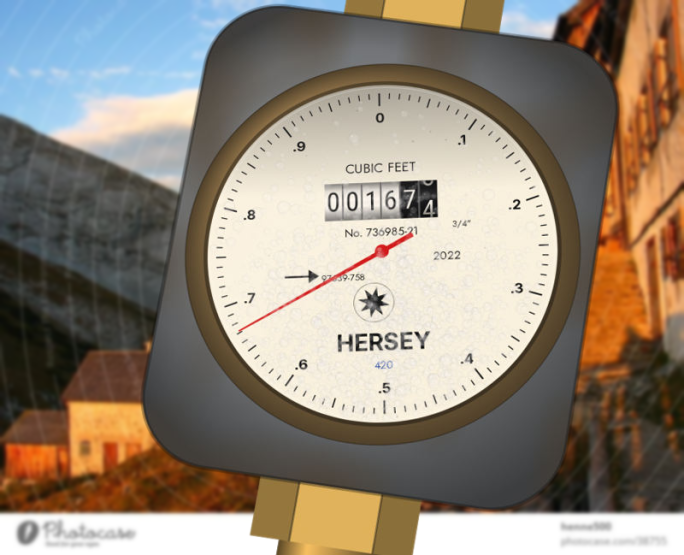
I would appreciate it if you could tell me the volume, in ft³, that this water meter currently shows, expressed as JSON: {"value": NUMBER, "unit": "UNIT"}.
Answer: {"value": 1673.67, "unit": "ft³"}
